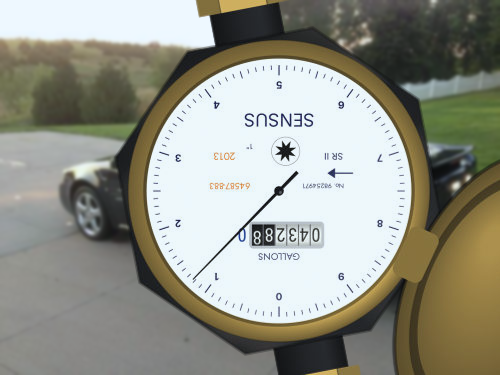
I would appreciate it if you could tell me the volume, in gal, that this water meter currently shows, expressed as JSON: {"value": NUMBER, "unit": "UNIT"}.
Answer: {"value": 432881.2, "unit": "gal"}
